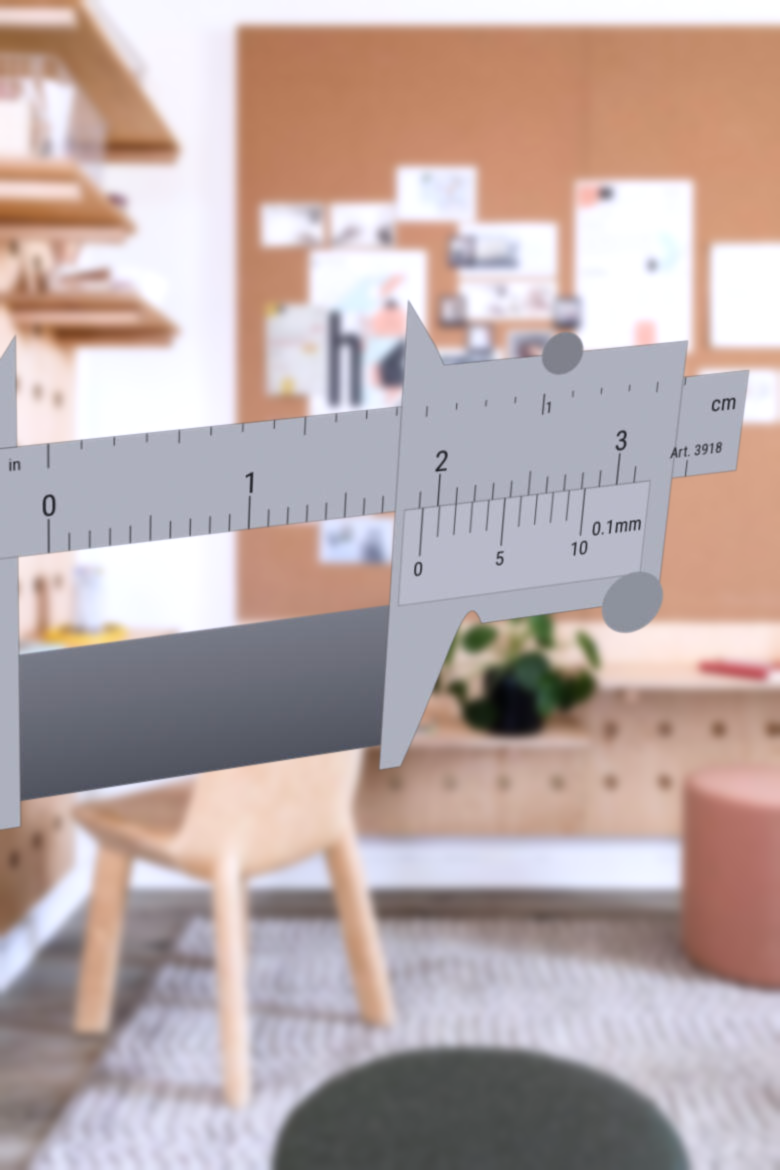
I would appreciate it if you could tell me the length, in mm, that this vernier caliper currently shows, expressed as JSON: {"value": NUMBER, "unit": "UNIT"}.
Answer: {"value": 19.2, "unit": "mm"}
